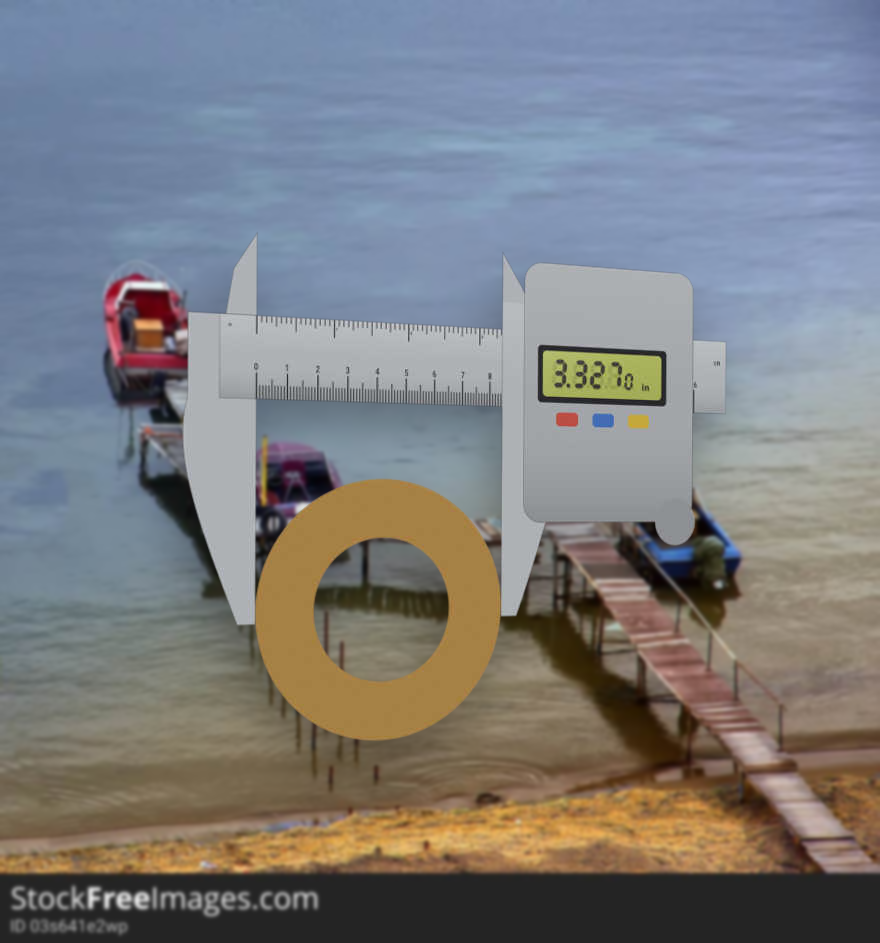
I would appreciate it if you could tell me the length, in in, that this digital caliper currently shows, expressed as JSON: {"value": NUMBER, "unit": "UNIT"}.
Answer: {"value": 3.3270, "unit": "in"}
